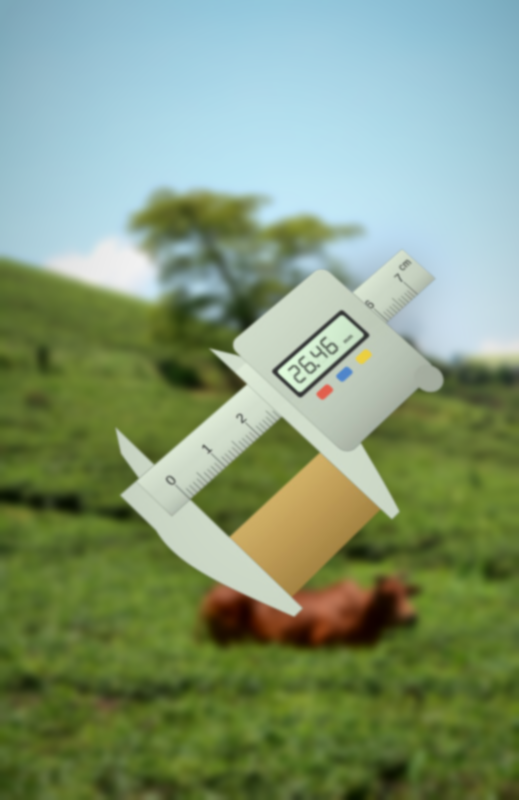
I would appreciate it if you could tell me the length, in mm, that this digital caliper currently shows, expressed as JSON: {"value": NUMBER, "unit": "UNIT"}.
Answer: {"value": 26.46, "unit": "mm"}
